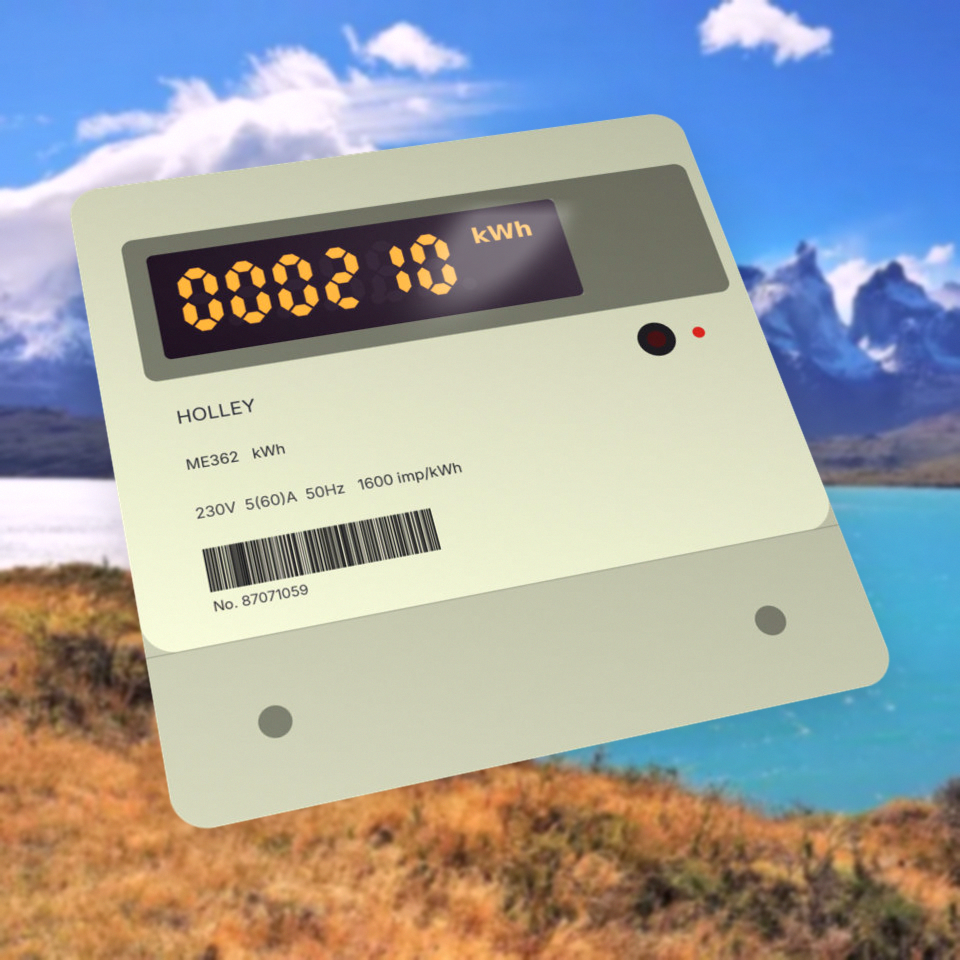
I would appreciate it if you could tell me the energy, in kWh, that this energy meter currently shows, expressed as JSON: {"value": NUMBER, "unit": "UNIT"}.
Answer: {"value": 210, "unit": "kWh"}
